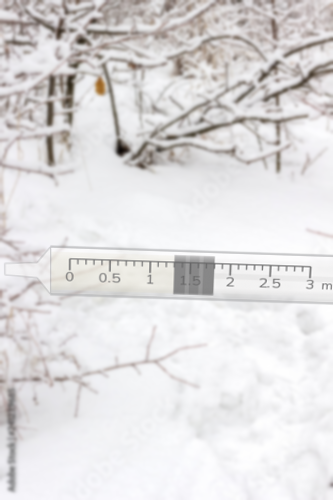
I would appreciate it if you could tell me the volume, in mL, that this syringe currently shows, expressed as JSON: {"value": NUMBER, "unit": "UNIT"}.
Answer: {"value": 1.3, "unit": "mL"}
